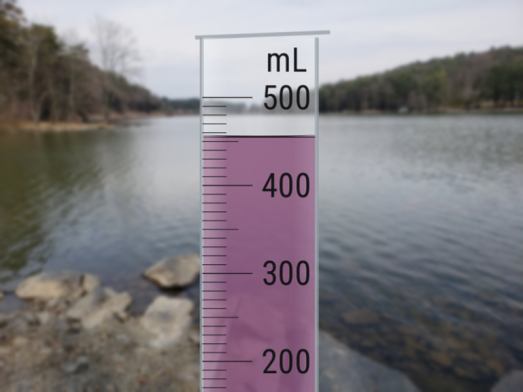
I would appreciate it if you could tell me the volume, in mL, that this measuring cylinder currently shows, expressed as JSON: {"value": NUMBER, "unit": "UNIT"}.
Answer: {"value": 455, "unit": "mL"}
